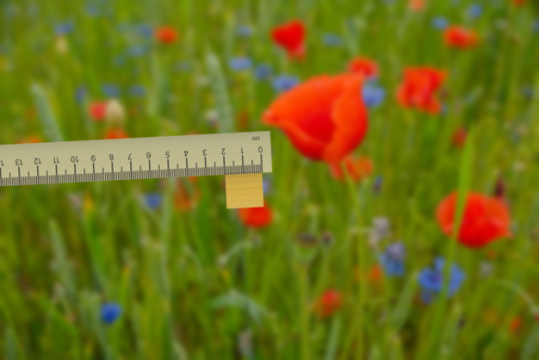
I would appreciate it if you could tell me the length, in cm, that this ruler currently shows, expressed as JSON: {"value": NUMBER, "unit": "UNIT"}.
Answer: {"value": 2, "unit": "cm"}
